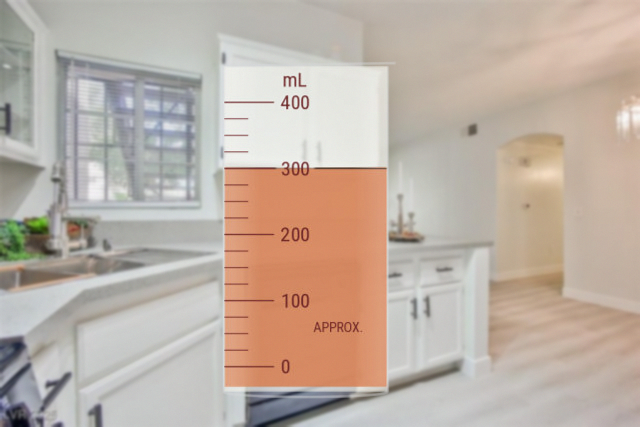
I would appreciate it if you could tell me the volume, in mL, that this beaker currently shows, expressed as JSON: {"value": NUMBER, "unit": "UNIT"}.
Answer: {"value": 300, "unit": "mL"}
